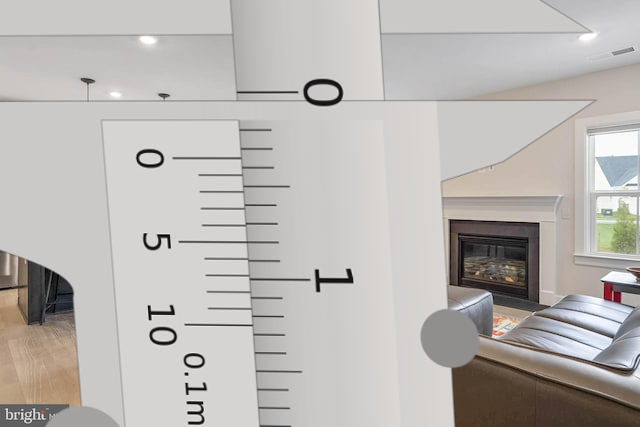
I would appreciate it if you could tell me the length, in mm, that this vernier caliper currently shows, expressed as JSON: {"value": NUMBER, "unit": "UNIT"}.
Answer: {"value": 3.5, "unit": "mm"}
